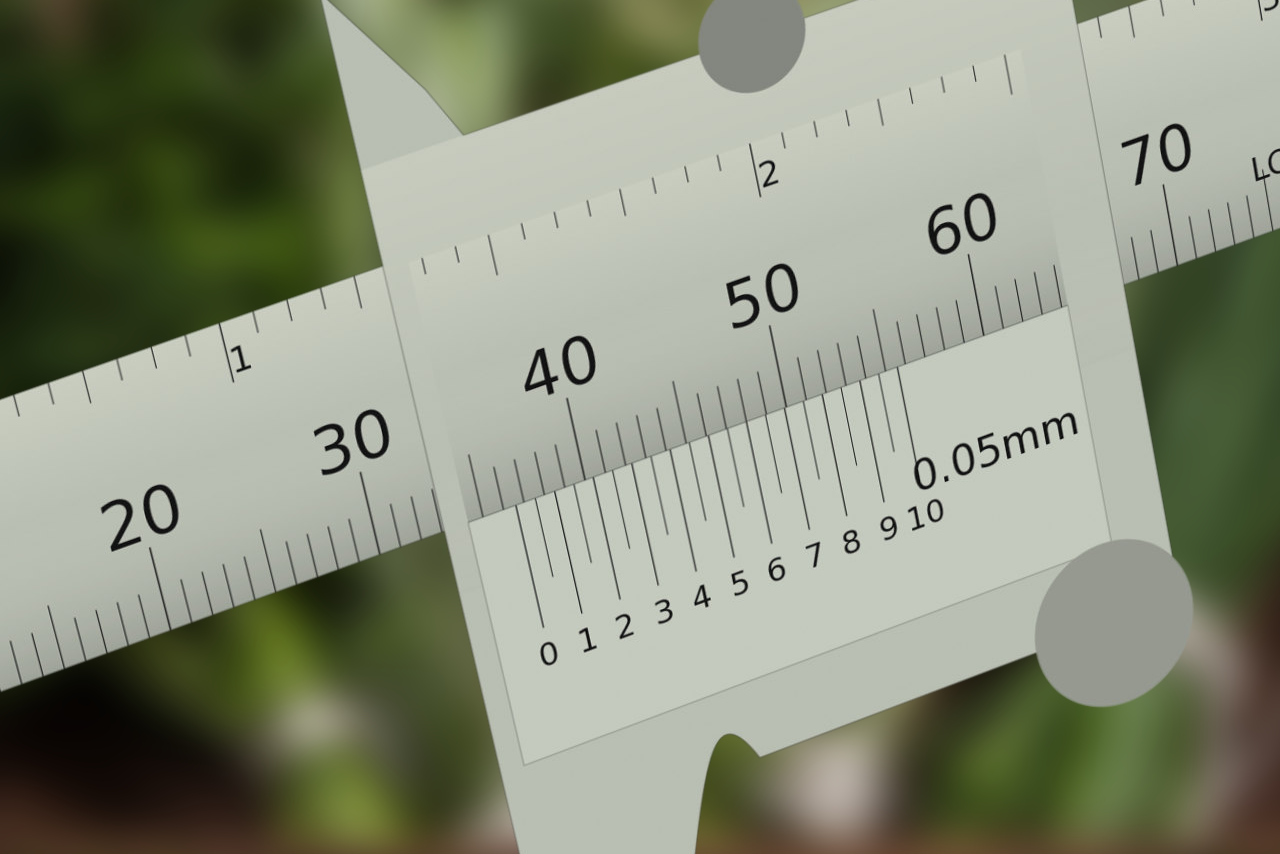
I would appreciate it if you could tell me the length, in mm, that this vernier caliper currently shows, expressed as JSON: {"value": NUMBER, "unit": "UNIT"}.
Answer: {"value": 36.6, "unit": "mm"}
